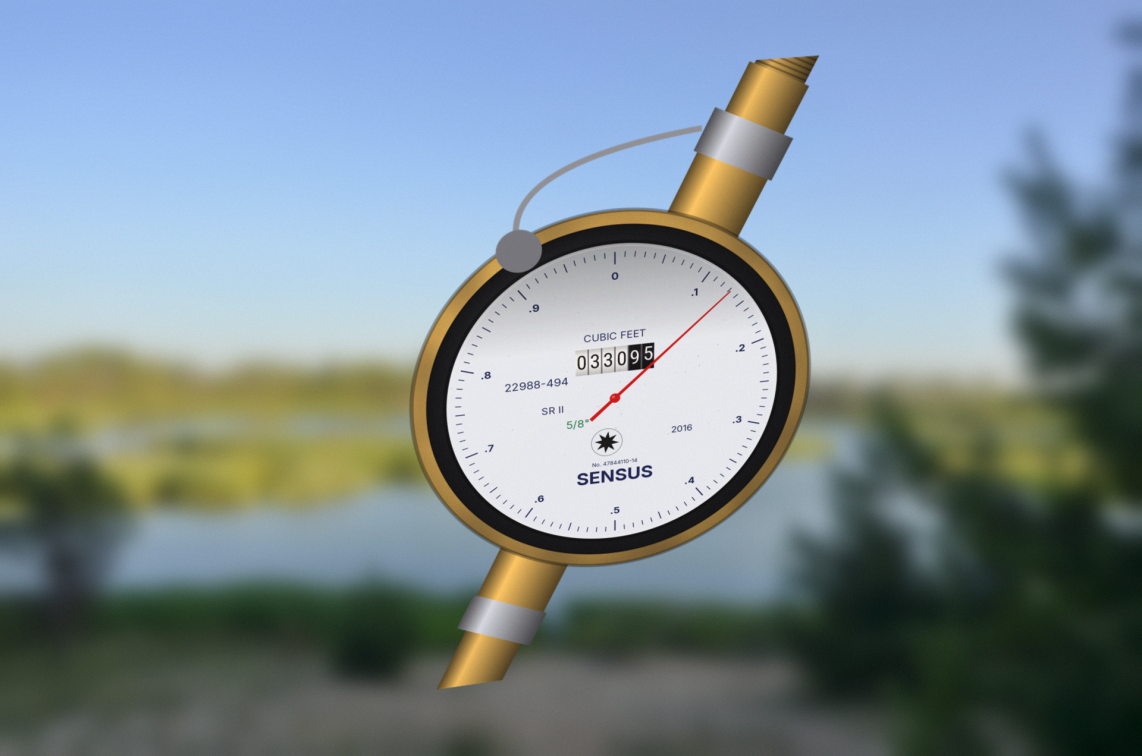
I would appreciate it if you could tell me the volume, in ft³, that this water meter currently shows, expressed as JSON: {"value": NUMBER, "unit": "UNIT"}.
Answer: {"value": 33095.13, "unit": "ft³"}
